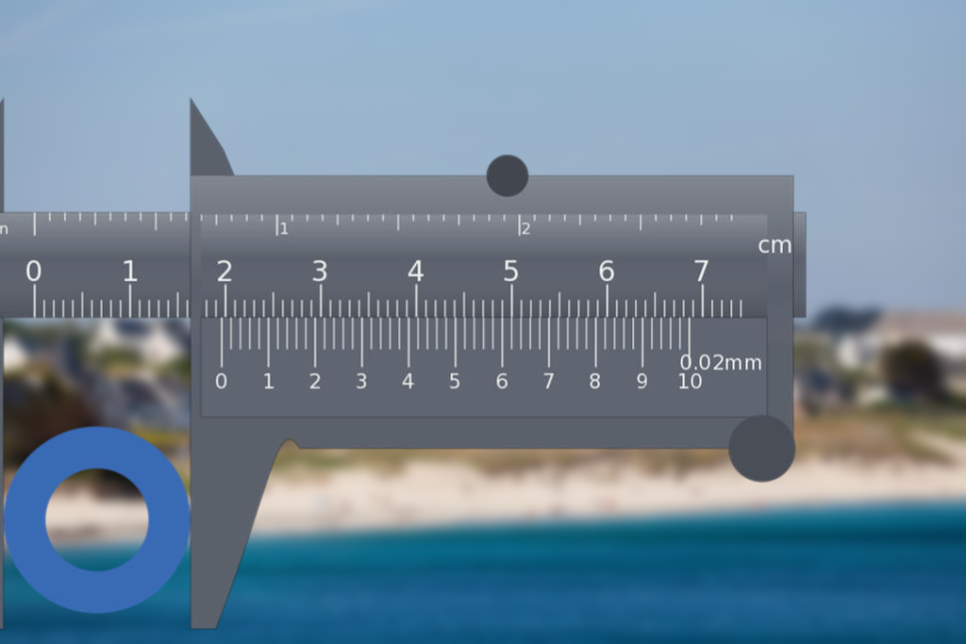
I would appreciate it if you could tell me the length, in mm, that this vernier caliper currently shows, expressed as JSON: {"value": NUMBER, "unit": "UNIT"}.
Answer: {"value": 19.6, "unit": "mm"}
